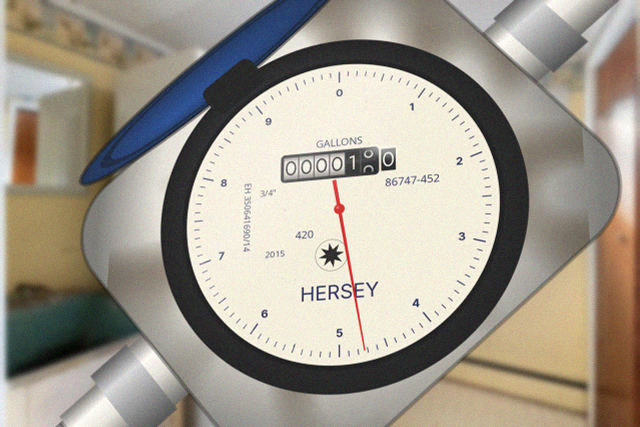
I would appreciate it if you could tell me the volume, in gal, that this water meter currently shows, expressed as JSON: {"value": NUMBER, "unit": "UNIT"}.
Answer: {"value": 184.7, "unit": "gal"}
